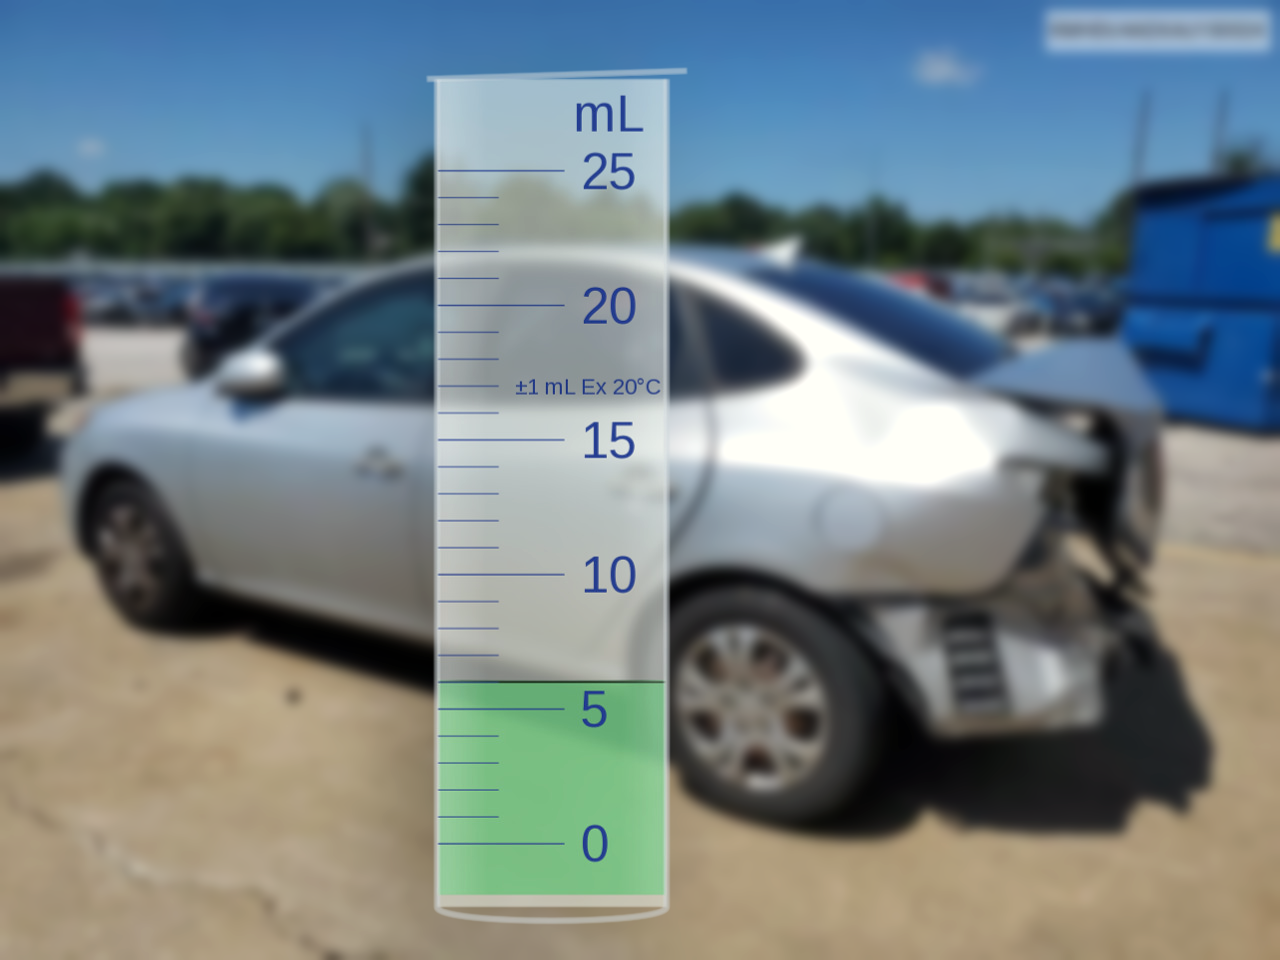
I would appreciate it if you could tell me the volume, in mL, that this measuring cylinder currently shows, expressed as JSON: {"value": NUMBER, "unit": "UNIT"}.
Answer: {"value": 6, "unit": "mL"}
